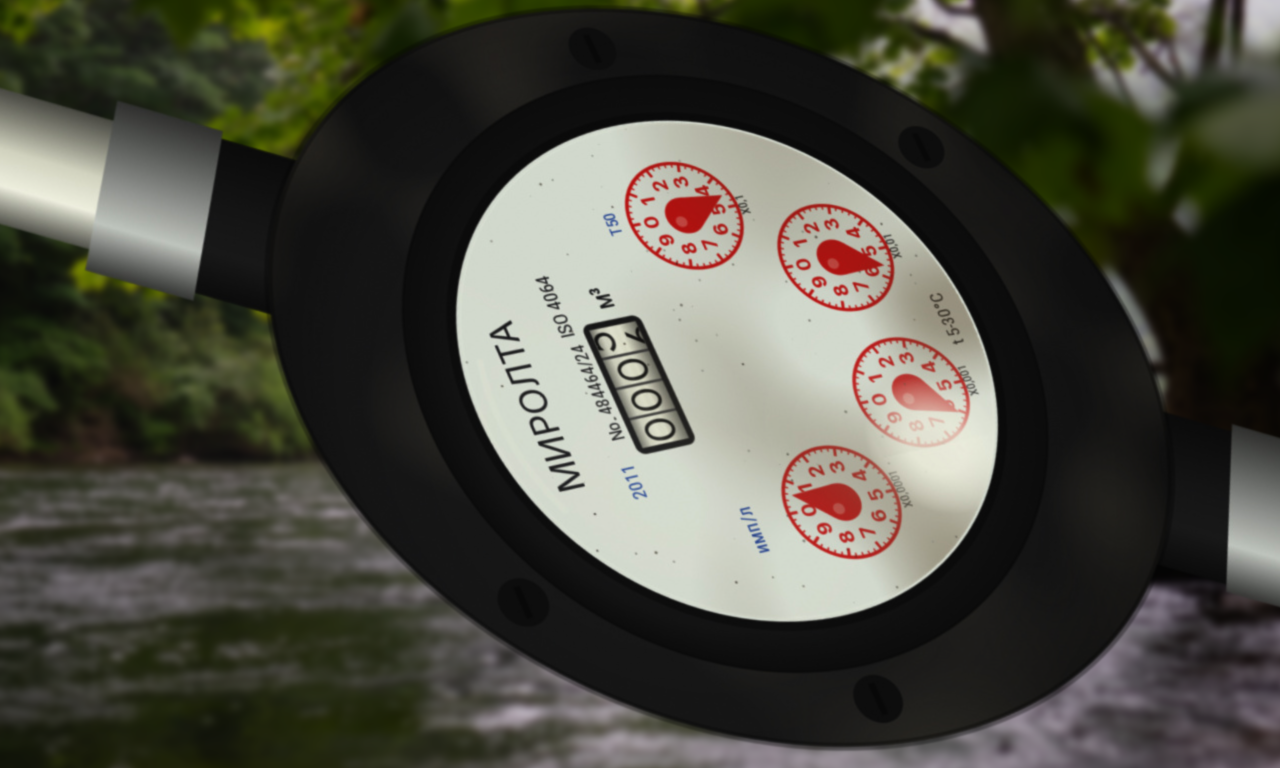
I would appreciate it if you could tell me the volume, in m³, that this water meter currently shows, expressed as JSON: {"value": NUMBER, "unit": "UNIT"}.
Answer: {"value": 5.4560, "unit": "m³"}
